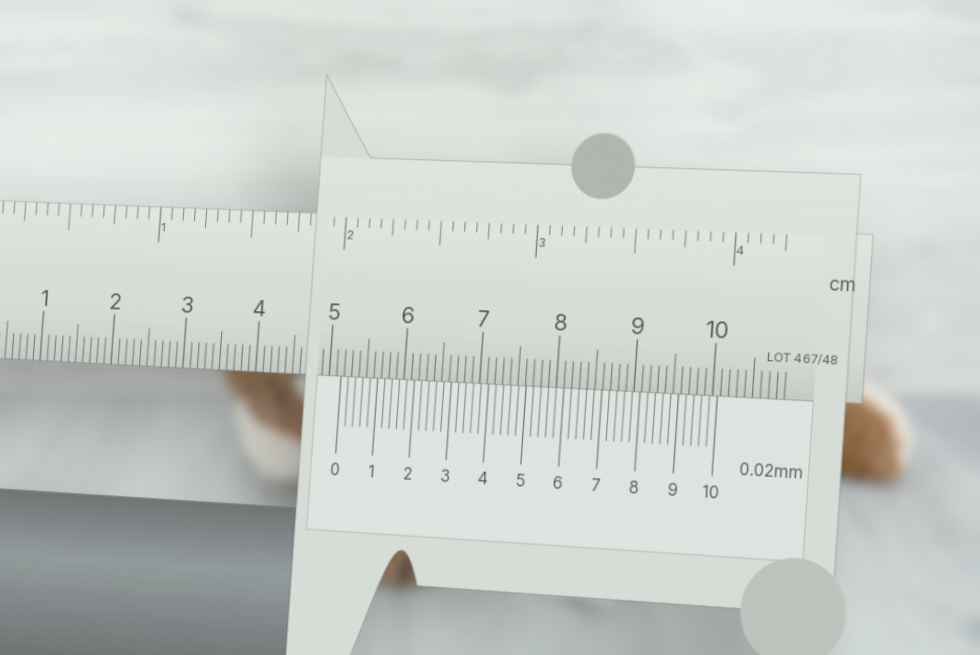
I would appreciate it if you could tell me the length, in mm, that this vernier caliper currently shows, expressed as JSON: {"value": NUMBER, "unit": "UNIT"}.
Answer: {"value": 51.6, "unit": "mm"}
